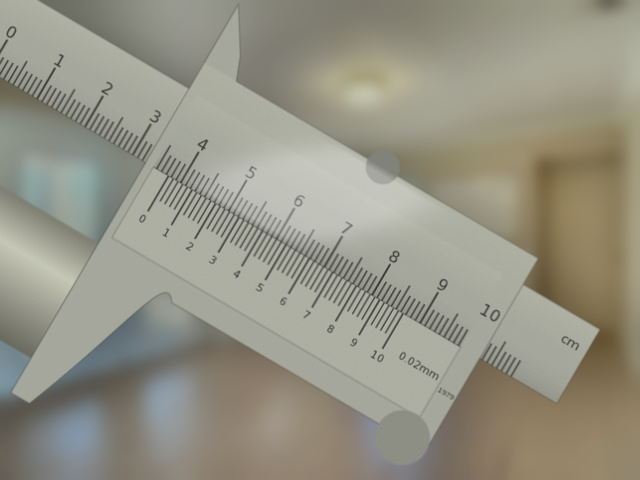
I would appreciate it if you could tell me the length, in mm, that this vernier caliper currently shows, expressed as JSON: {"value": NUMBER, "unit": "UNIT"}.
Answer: {"value": 37.5, "unit": "mm"}
